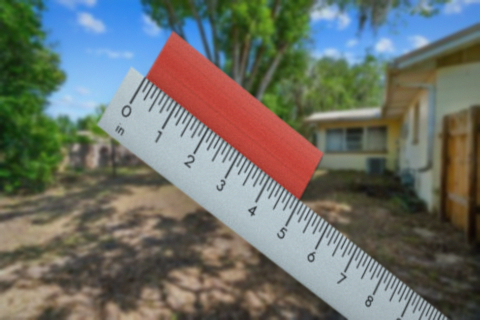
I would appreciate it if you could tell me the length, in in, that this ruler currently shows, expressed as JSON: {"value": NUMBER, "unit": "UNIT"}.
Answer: {"value": 5, "unit": "in"}
